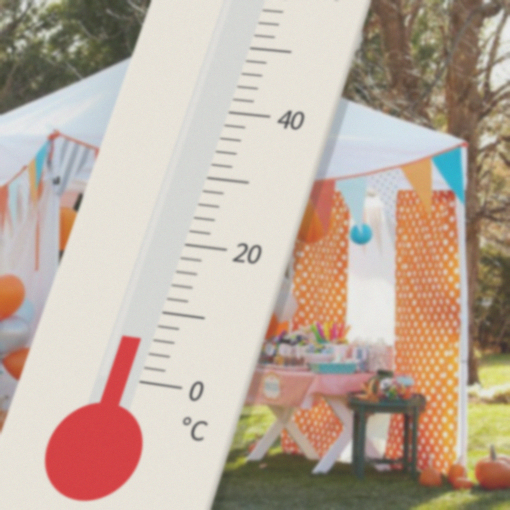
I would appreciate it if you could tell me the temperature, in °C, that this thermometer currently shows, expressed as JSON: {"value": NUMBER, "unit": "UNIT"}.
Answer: {"value": 6, "unit": "°C"}
